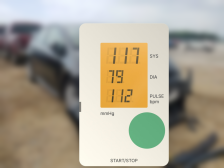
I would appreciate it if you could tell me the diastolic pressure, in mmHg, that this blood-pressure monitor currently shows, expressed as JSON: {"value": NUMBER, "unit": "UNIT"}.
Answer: {"value": 79, "unit": "mmHg"}
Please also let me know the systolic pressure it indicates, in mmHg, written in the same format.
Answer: {"value": 117, "unit": "mmHg"}
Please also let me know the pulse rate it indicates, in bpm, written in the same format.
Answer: {"value": 112, "unit": "bpm"}
